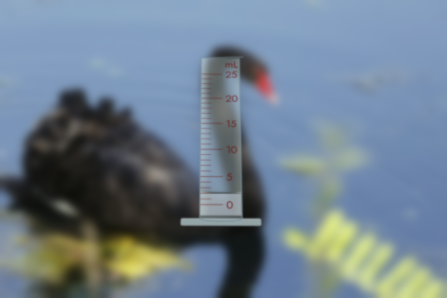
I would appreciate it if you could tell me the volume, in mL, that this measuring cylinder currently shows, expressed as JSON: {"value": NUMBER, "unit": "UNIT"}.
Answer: {"value": 2, "unit": "mL"}
